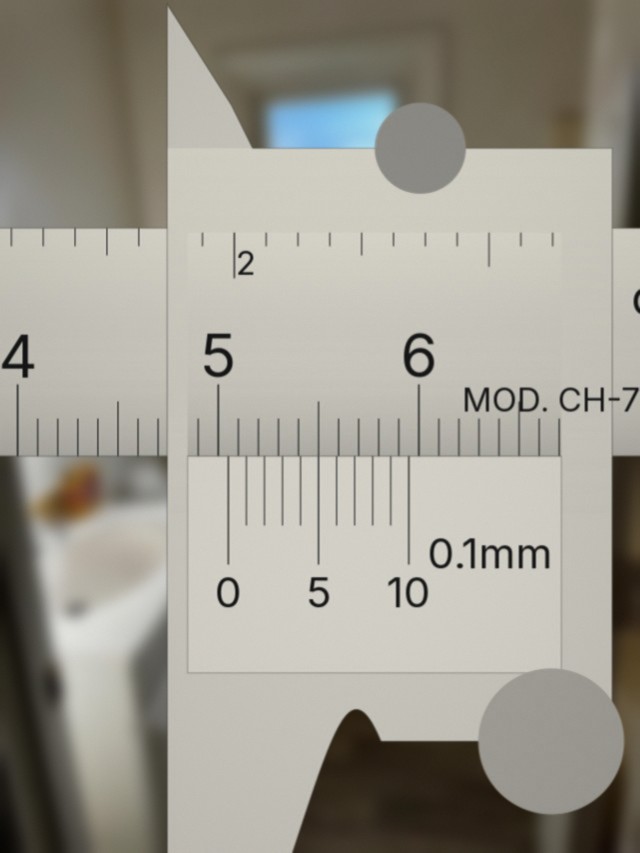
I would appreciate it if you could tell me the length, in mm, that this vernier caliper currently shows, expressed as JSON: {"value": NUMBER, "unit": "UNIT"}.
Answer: {"value": 50.5, "unit": "mm"}
